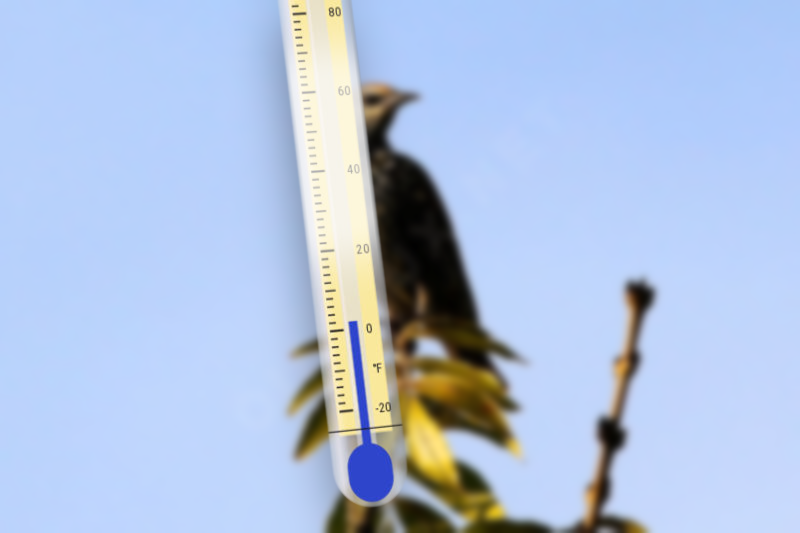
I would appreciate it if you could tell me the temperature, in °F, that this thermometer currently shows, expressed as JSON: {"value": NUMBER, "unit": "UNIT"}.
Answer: {"value": 2, "unit": "°F"}
